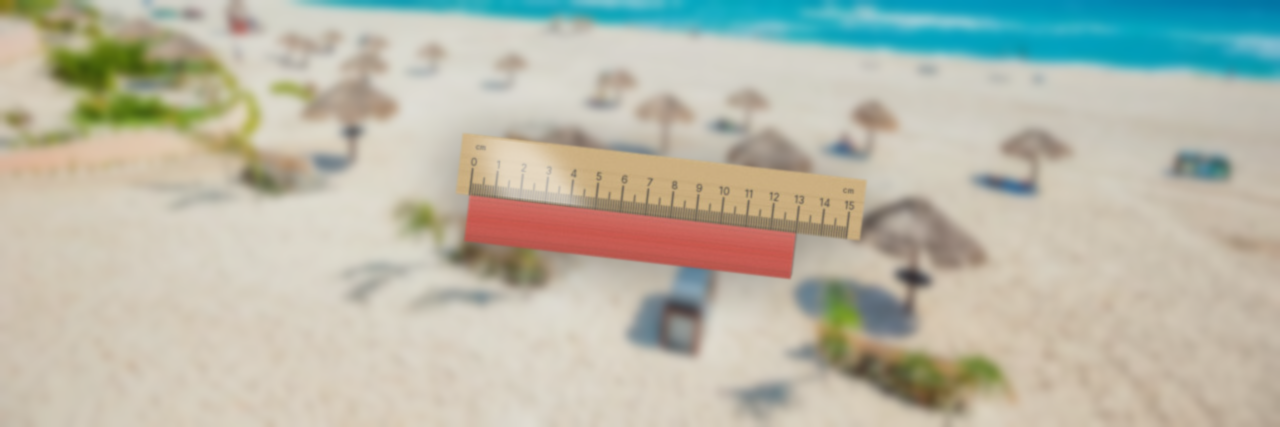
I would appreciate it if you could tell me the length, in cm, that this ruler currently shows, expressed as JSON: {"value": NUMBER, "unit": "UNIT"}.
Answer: {"value": 13, "unit": "cm"}
